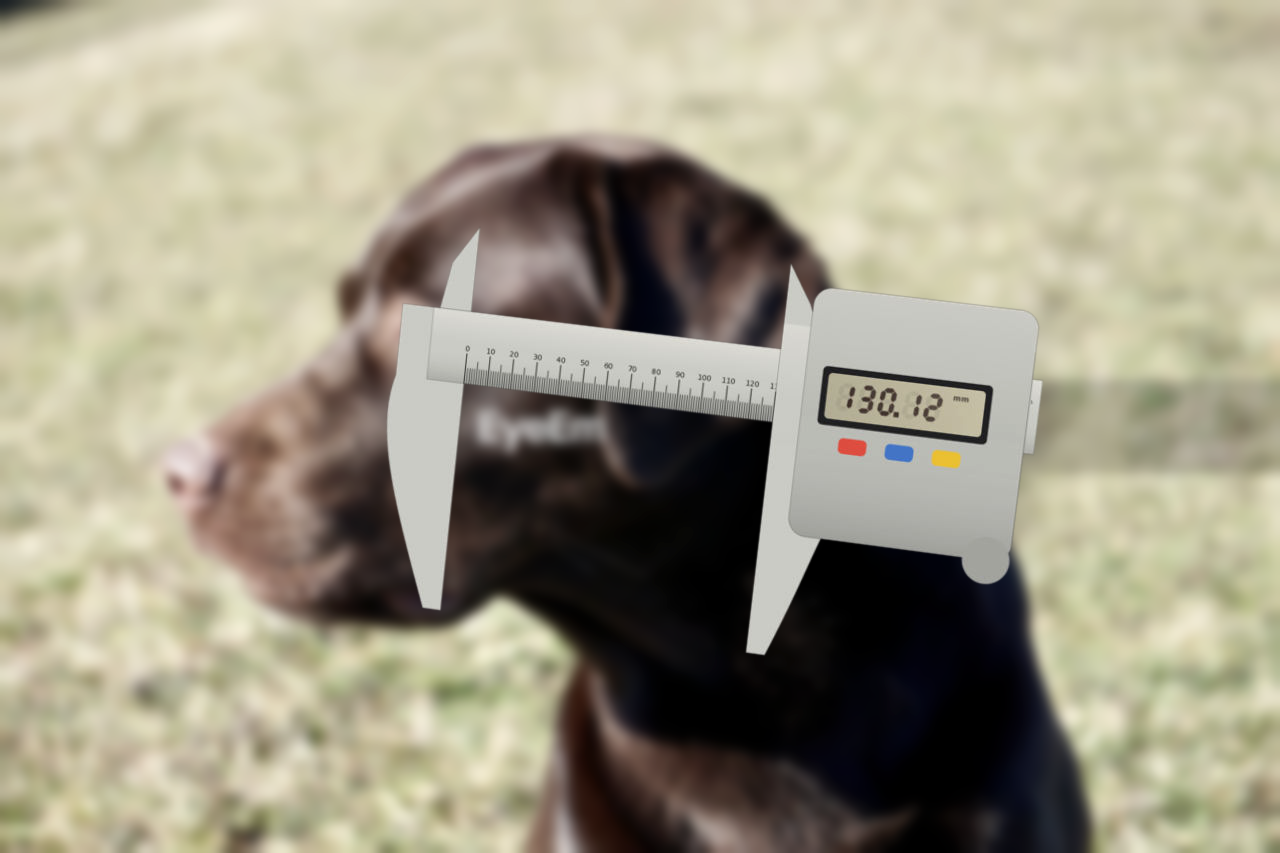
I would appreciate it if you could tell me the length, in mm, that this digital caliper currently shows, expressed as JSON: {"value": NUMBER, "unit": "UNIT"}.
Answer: {"value": 130.12, "unit": "mm"}
